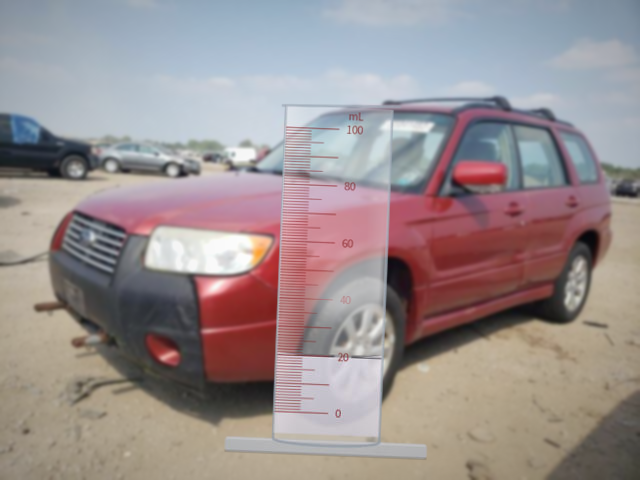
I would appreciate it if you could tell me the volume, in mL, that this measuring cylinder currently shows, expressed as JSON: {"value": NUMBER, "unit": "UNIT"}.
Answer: {"value": 20, "unit": "mL"}
